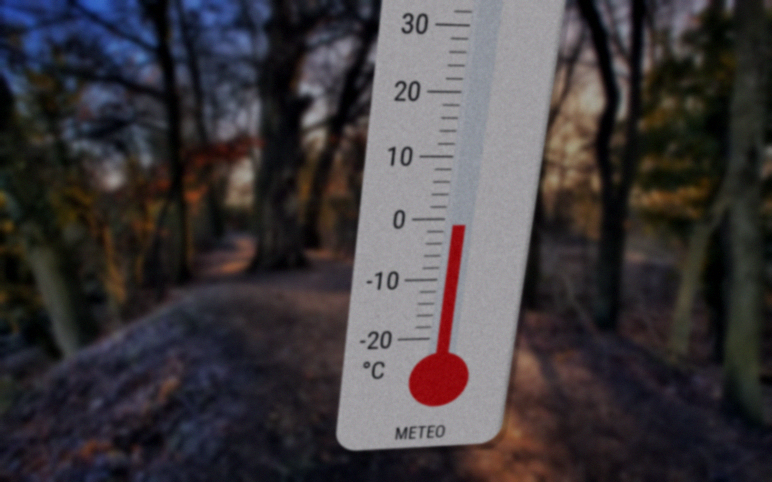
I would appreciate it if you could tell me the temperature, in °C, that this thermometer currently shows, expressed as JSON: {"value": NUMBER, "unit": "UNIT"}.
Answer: {"value": -1, "unit": "°C"}
